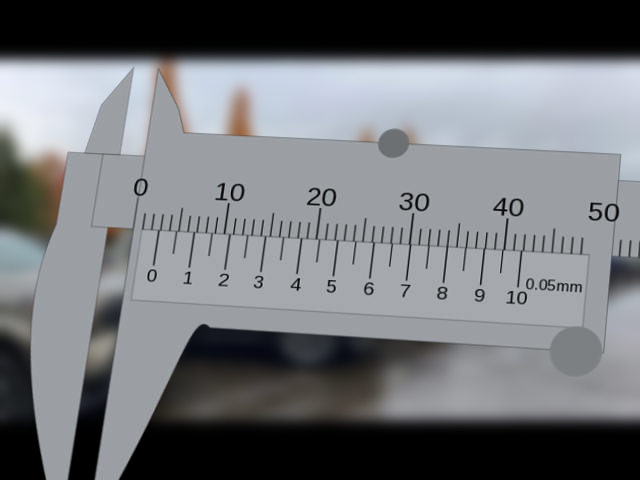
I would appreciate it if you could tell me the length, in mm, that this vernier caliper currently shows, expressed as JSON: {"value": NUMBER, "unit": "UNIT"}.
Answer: {"value": 2.8, "unit": "mm"}
